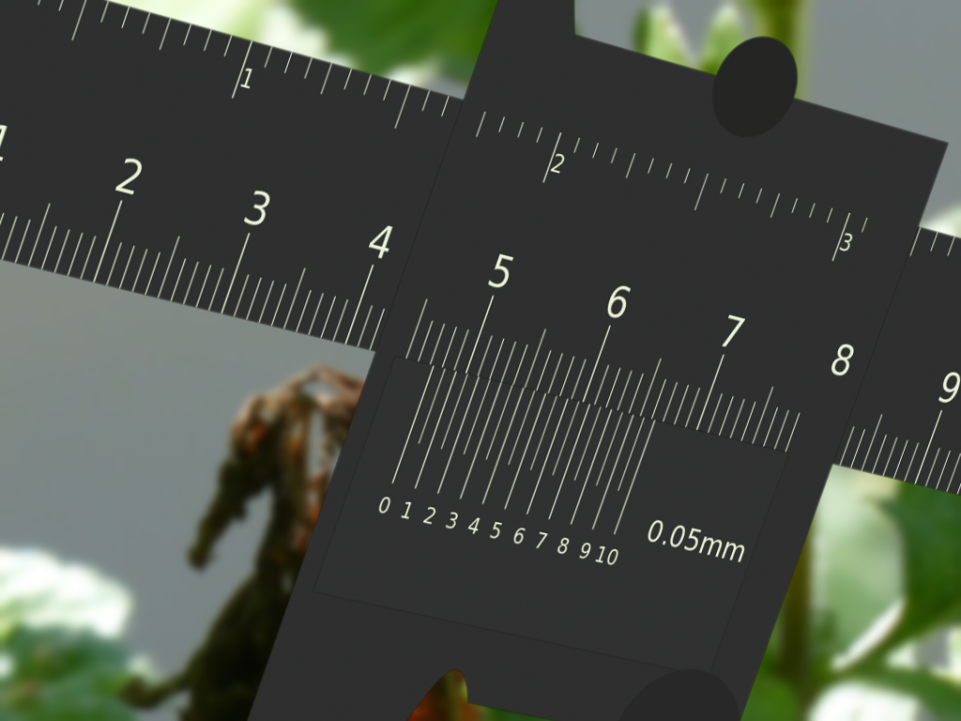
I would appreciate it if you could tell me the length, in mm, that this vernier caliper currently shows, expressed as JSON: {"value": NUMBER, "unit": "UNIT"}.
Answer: {"value": 47.3, "unit": "mm"}
